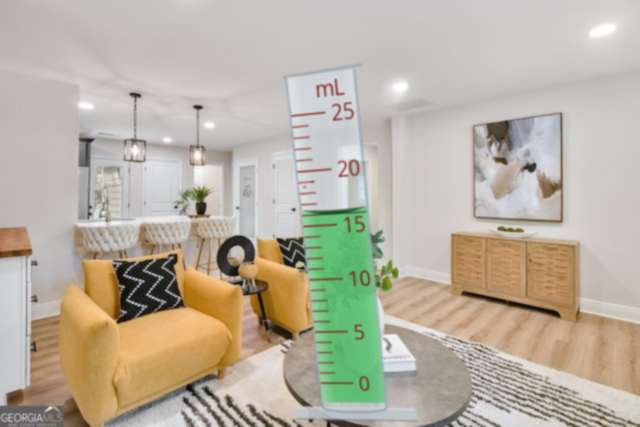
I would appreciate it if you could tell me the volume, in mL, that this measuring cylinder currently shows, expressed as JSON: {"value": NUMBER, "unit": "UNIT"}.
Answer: {"value": 16, "unit": "mL"}
